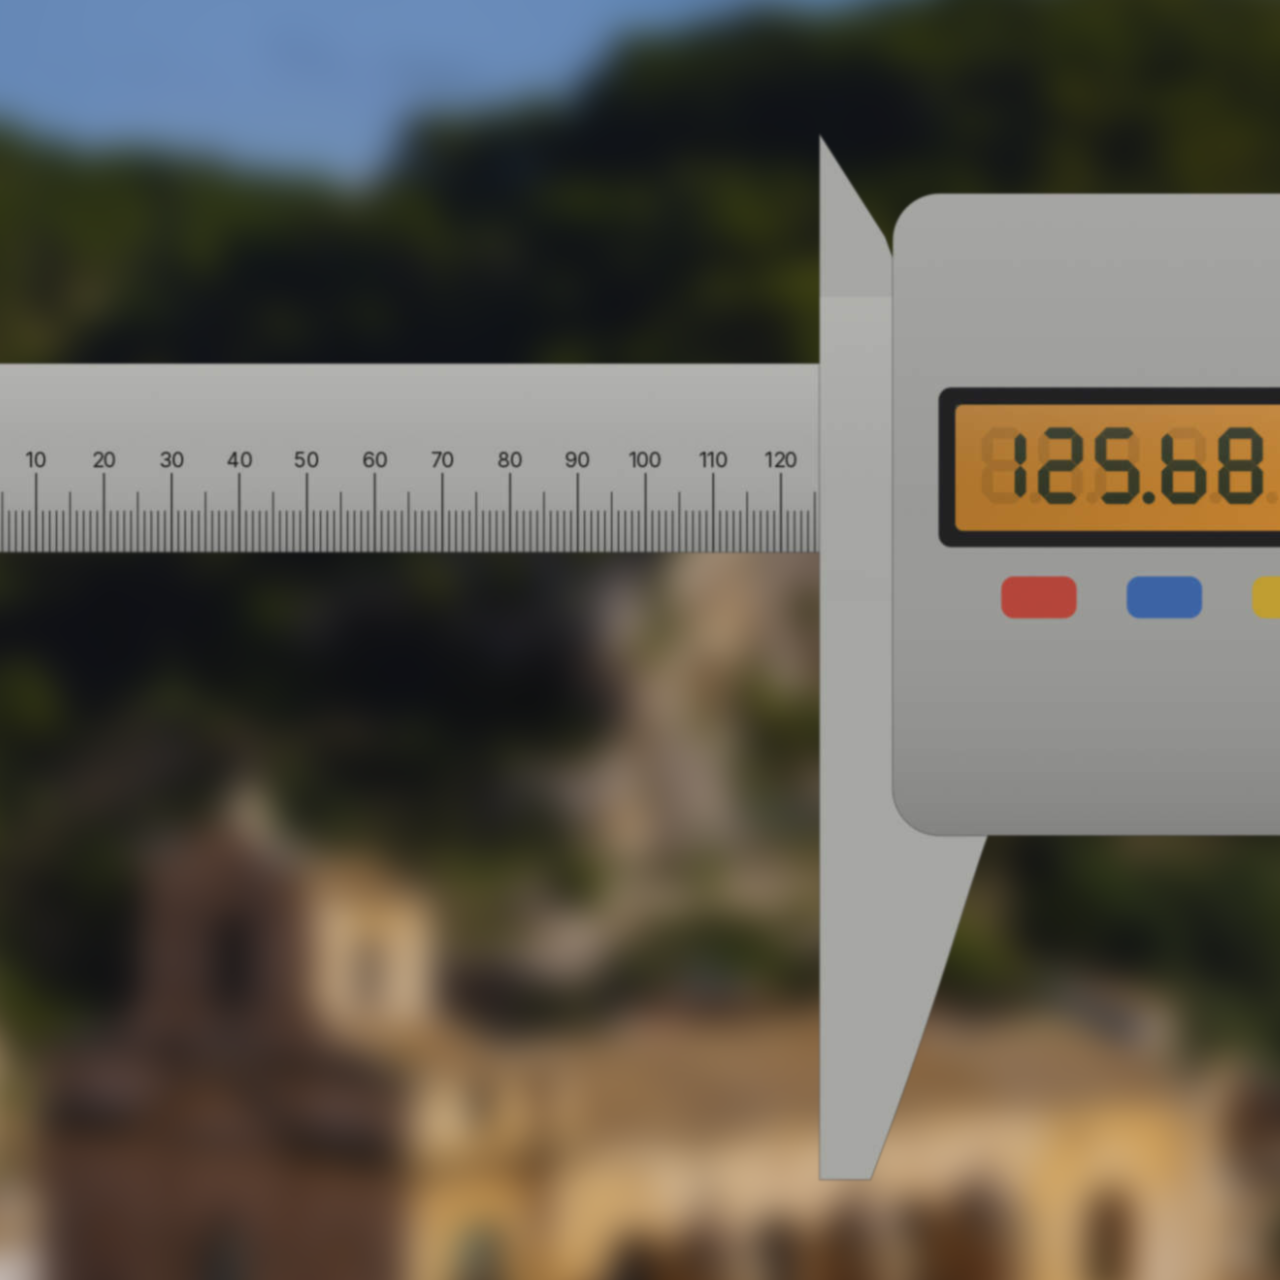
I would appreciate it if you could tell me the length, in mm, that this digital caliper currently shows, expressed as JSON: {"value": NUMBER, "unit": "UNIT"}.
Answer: {"value": 125.68, "unit": "mm"}
